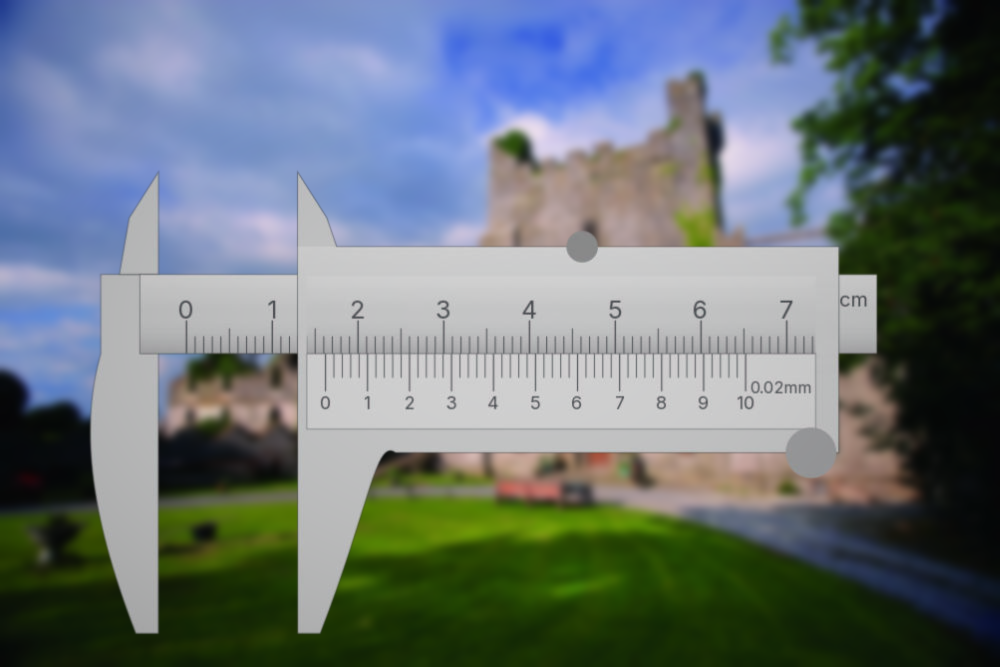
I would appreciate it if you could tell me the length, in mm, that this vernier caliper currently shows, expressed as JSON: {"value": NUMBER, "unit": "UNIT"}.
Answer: {"value": 16.2, "unit": "mm"}
